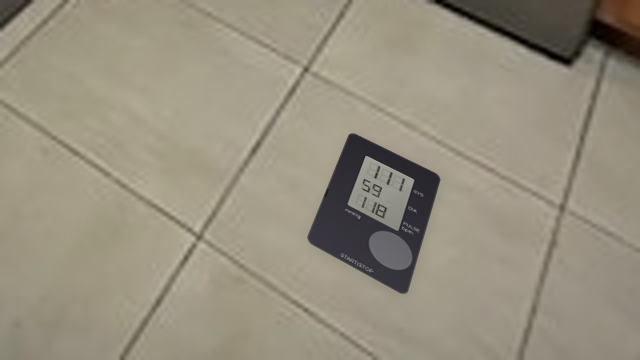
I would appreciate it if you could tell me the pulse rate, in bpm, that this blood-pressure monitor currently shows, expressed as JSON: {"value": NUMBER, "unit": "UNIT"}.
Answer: {"value": 118, "unit": "bpm"}
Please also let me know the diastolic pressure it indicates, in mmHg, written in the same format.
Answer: {"value": 59, "unit": "mmHg"}
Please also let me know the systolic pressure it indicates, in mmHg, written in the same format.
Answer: {"value": 111, "unit": "mmHg"}
